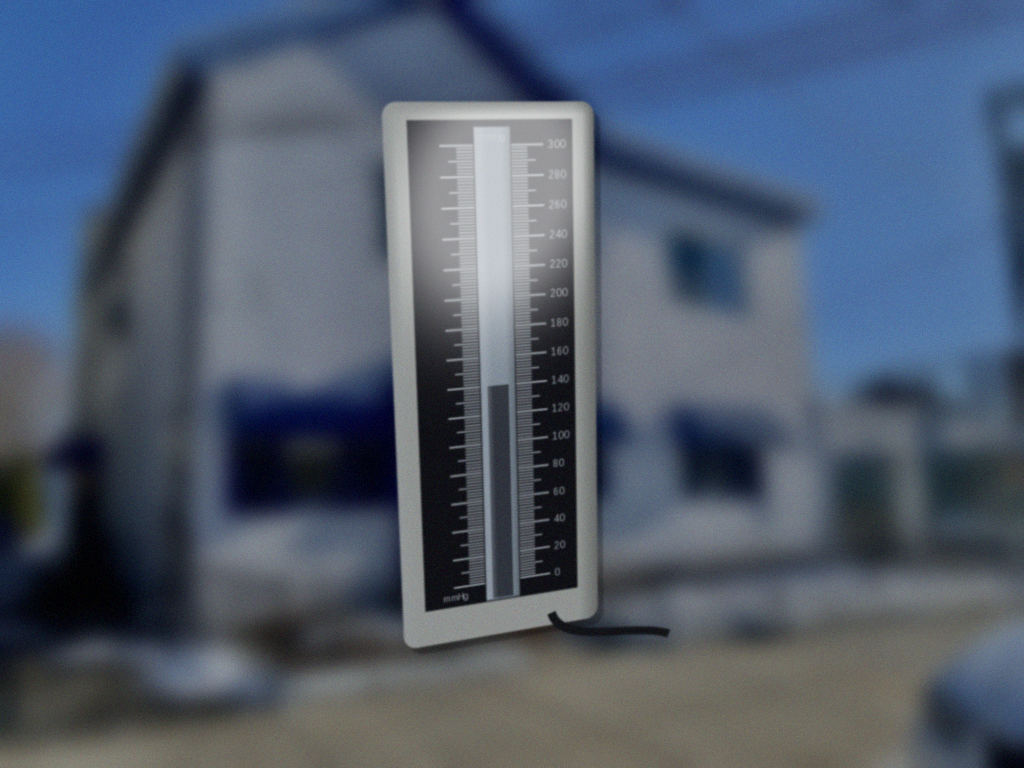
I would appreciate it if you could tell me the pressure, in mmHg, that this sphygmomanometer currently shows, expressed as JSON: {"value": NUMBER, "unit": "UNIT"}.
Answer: {"value": 140, "unit": "mmHg"}
